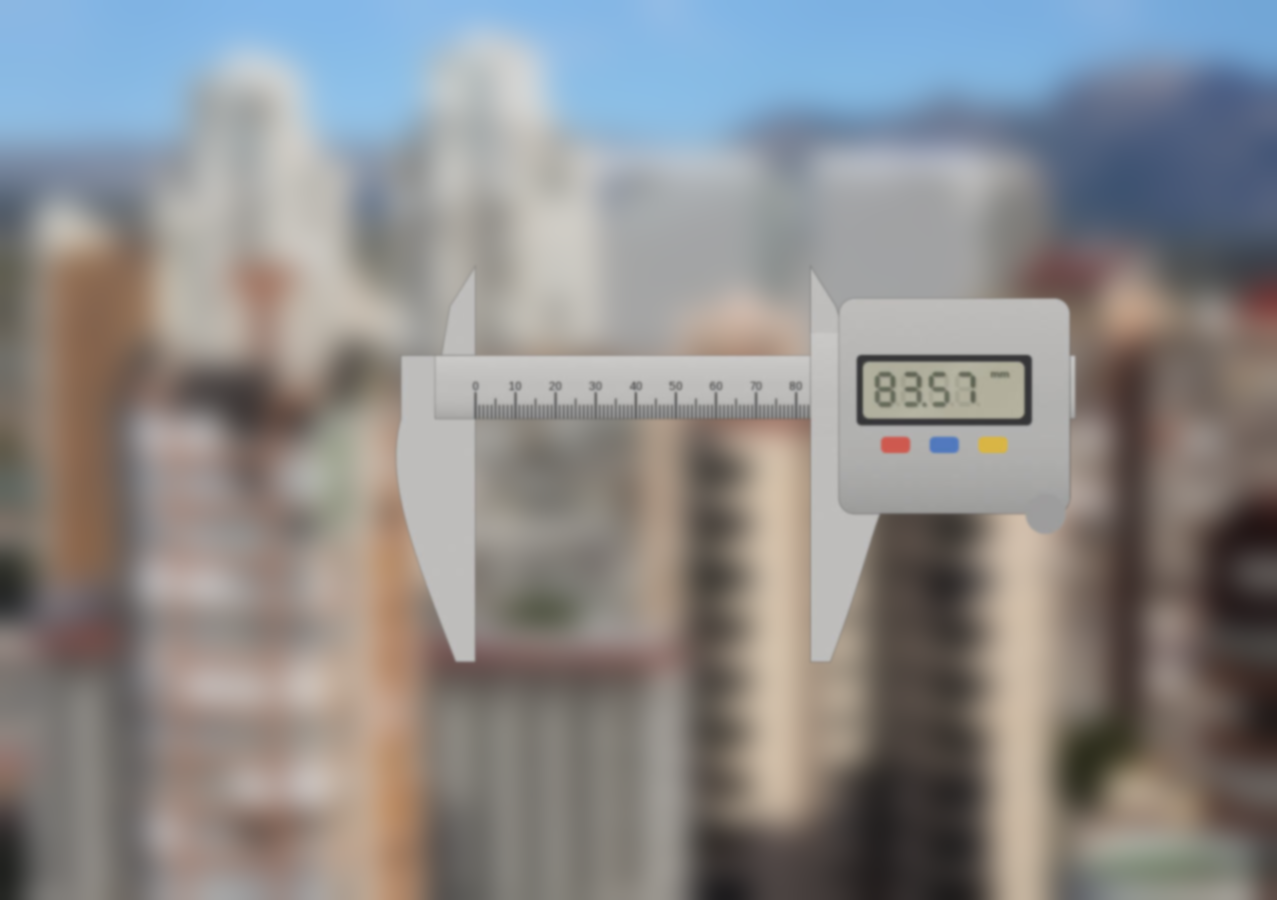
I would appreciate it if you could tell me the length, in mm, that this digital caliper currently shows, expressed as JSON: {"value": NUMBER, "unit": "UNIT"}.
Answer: {"value": 83.57, "unit": "mm"}
